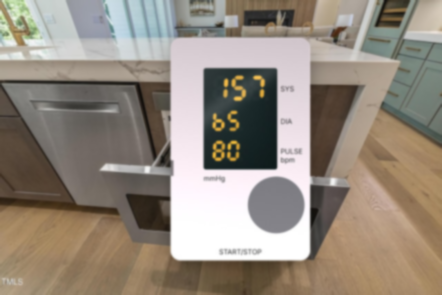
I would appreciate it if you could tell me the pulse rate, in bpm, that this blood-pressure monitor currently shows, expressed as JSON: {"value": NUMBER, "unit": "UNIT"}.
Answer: {"value": 80, "unit": "bpm"}
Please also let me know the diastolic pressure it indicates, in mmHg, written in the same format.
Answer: {"value": 65, "unit": "mmHg"}
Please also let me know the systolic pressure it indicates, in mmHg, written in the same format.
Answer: {"value": 157, "unit": "mmHg"}
